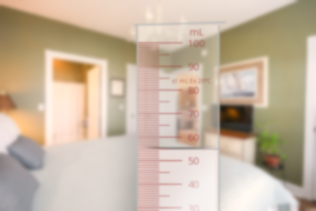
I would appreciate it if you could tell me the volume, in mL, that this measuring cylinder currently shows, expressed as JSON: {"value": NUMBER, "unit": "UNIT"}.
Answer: {"value": 55, "unit": "mL"}
